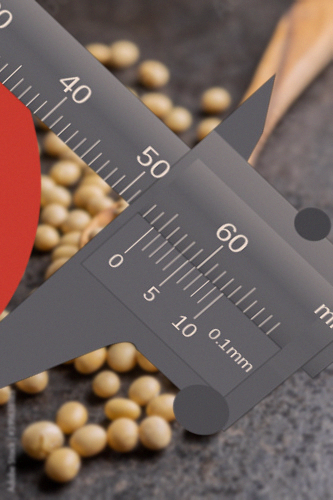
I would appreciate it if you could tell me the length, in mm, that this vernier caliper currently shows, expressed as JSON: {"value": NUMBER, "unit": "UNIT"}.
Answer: {"value": 54.4, "unit": "mm"}
